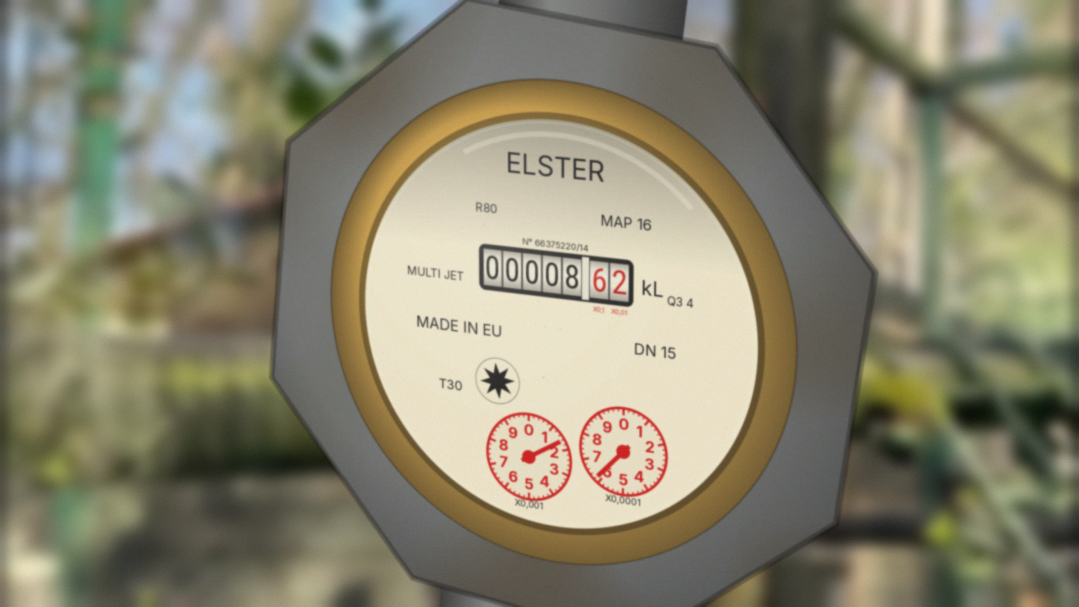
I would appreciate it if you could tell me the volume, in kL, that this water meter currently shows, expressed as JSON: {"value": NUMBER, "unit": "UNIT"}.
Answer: {"value": 8.6216, "unit": "kL"}
